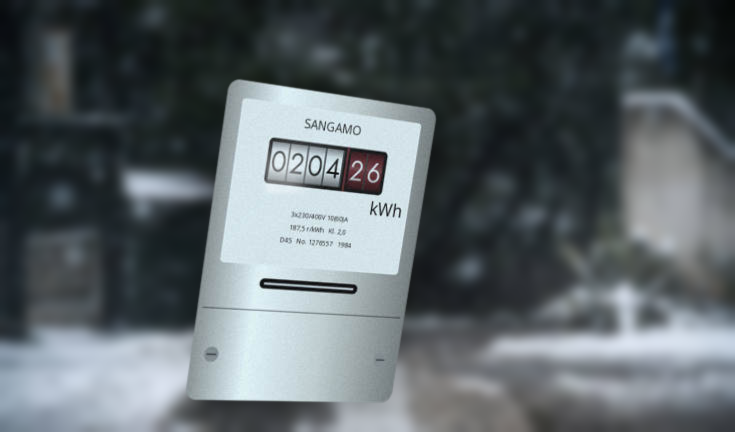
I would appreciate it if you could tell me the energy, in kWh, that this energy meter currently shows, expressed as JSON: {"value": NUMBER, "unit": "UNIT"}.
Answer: {"value": 204.26, "unit": "kWh"}
